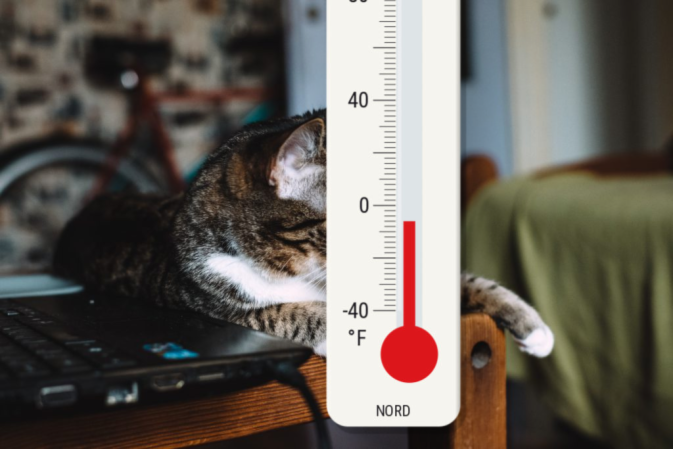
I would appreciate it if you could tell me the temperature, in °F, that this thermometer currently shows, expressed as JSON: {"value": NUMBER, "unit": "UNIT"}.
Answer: {"value": -6, "unit": "°F"}
